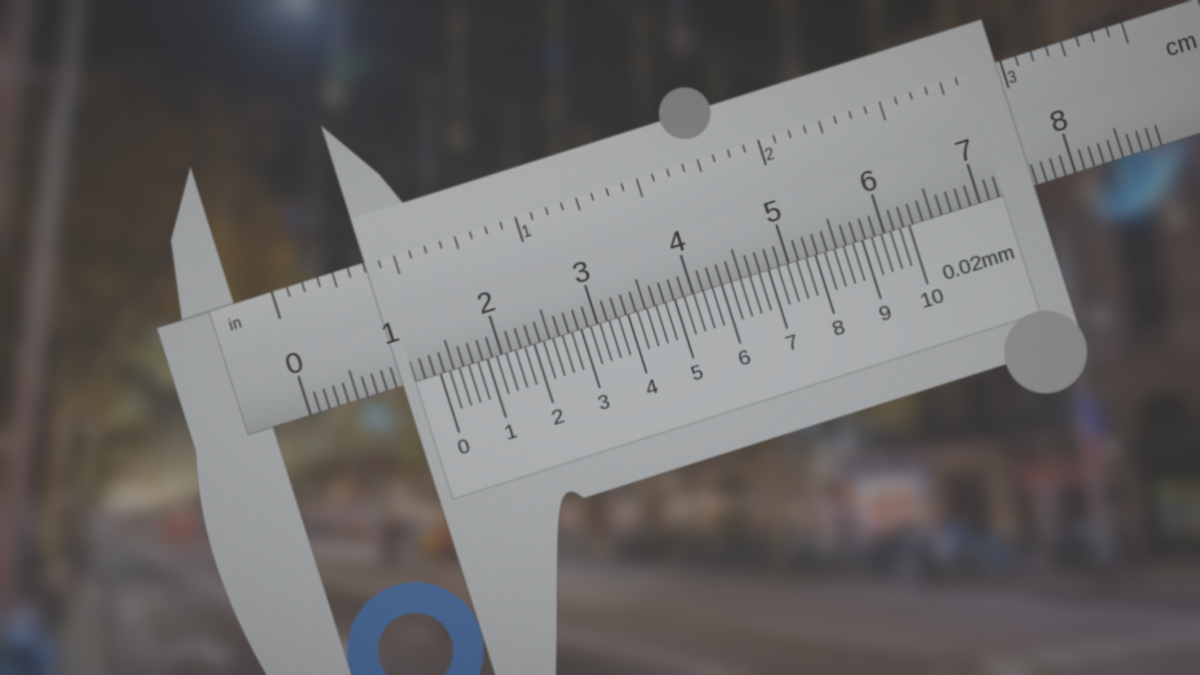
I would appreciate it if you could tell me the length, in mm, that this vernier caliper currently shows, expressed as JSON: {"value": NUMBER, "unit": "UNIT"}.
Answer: {"value": 13.6, "unit": "mm"}
